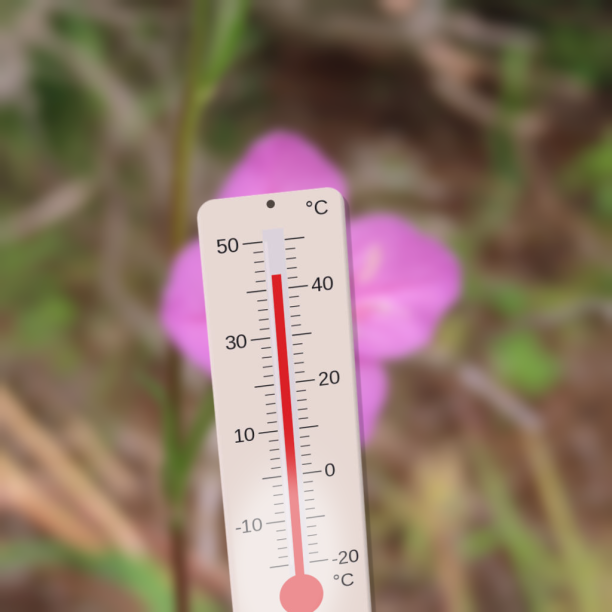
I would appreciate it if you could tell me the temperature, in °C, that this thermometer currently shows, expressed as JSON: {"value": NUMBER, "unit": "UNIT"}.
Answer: {"value": 43, "unit": "°C"}
